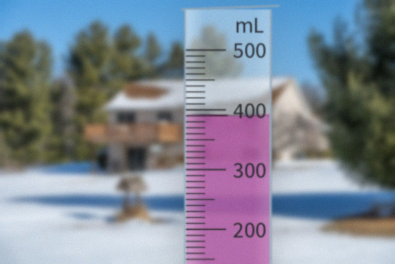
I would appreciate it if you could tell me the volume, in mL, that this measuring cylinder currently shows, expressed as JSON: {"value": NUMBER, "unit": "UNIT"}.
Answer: {"value": 390, "unit": "mL"}
